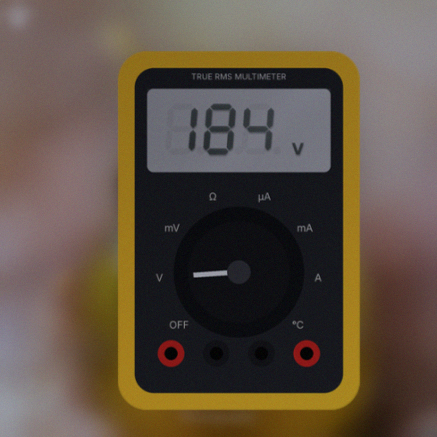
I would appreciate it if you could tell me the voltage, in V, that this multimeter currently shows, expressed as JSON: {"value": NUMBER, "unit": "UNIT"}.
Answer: {"value": 184, "unit": "V"}
